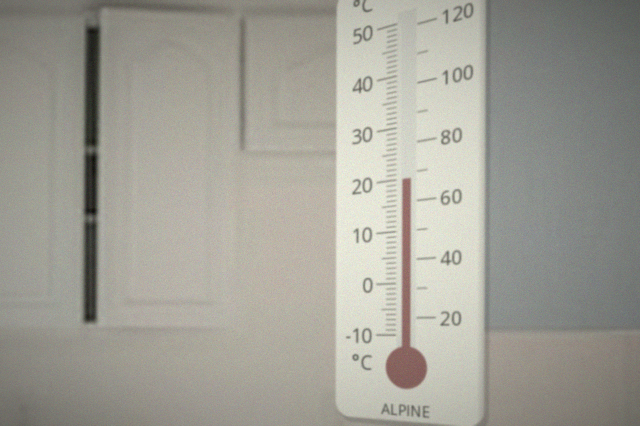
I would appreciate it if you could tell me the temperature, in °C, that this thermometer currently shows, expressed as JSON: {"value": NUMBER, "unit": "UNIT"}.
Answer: {"value": 20, "unit": "°C"}
